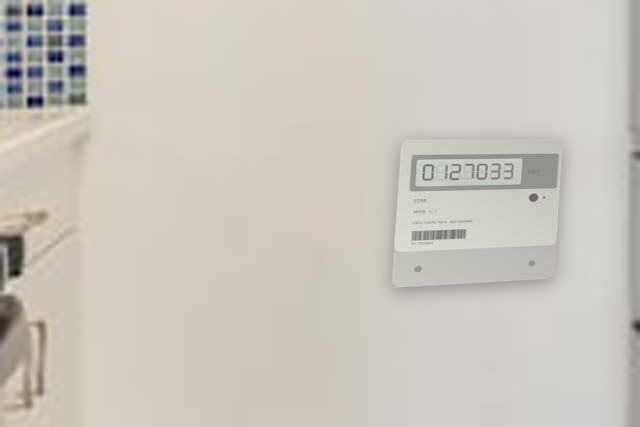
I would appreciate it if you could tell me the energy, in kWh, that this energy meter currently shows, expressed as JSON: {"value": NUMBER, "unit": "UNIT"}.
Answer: {"value": 127033, "unit": "kWh"}
